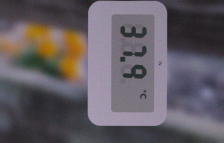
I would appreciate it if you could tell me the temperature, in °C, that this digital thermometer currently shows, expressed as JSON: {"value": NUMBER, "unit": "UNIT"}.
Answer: {"value": 37.9, "unit": "°C"}
